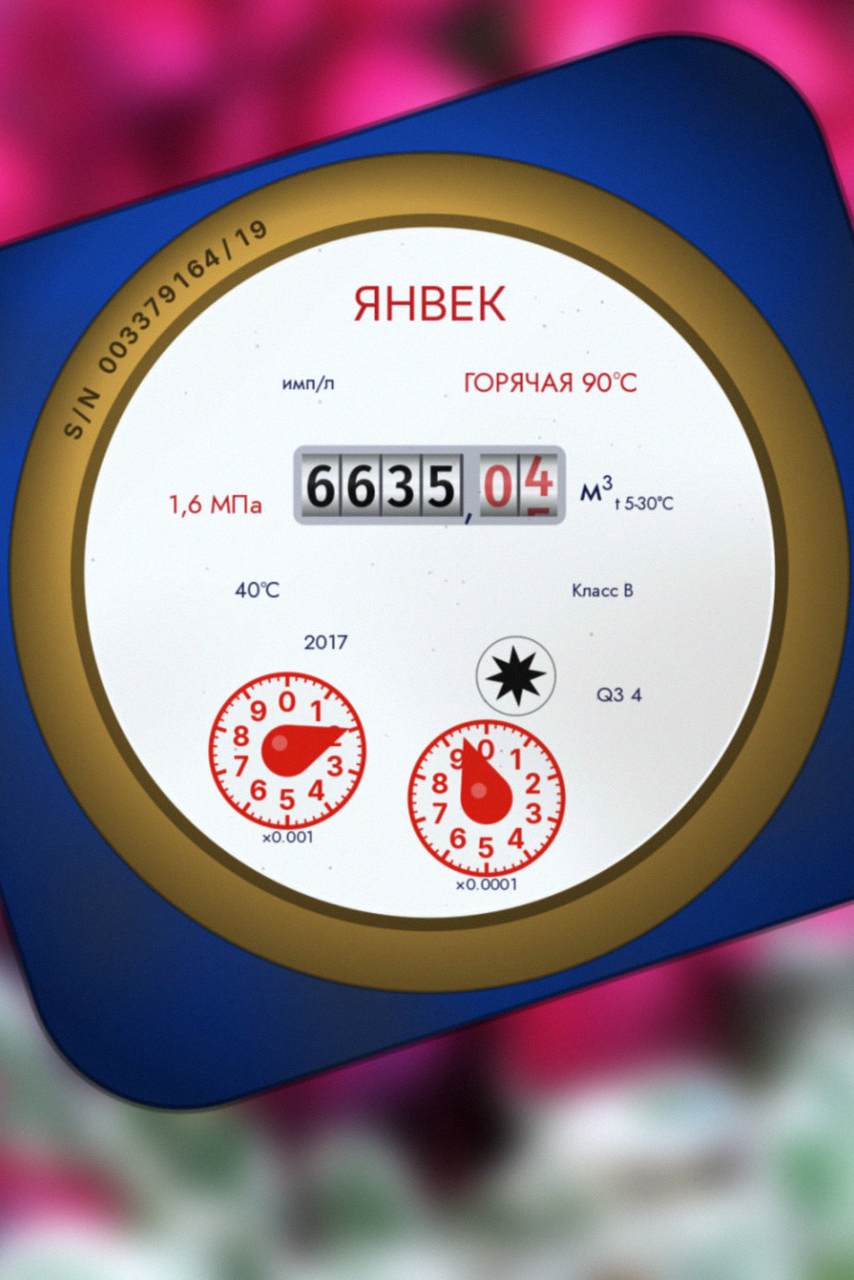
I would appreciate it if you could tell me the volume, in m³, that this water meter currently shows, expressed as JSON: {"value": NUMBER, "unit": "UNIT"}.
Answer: {"value": 6635.0419, "unit": "m³"}
